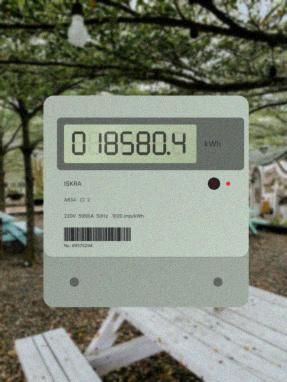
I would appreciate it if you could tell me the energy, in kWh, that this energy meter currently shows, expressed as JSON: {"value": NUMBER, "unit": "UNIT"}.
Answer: {"value": 18580.4, "unit": "kWh"}
